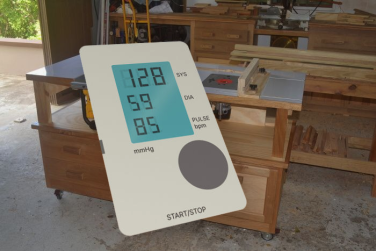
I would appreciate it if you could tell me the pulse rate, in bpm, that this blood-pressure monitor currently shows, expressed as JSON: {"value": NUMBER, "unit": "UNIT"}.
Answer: {"value": 85, "unit": "bpm"}
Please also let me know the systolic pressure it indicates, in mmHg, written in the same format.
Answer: {"value": 128, "unit": "mmHg"}
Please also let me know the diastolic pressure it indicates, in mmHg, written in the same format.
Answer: {"value": 59, "unit": "mmHg"}
